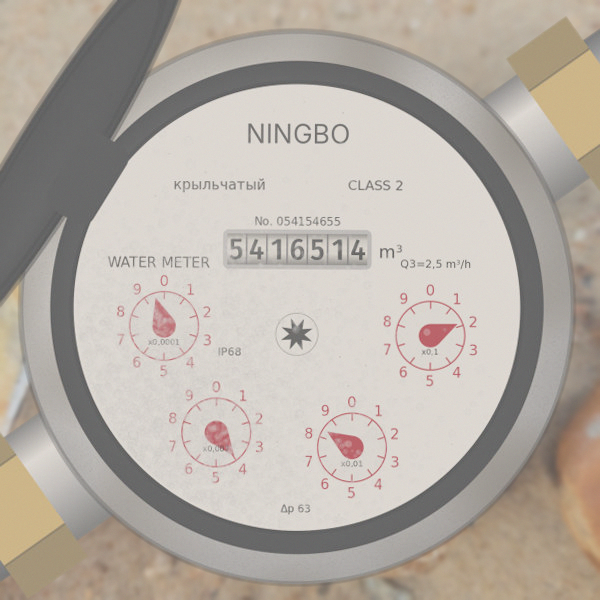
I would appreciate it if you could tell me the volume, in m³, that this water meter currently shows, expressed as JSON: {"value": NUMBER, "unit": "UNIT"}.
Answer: {"value": 5416514.1839, "unit": "m³"}
